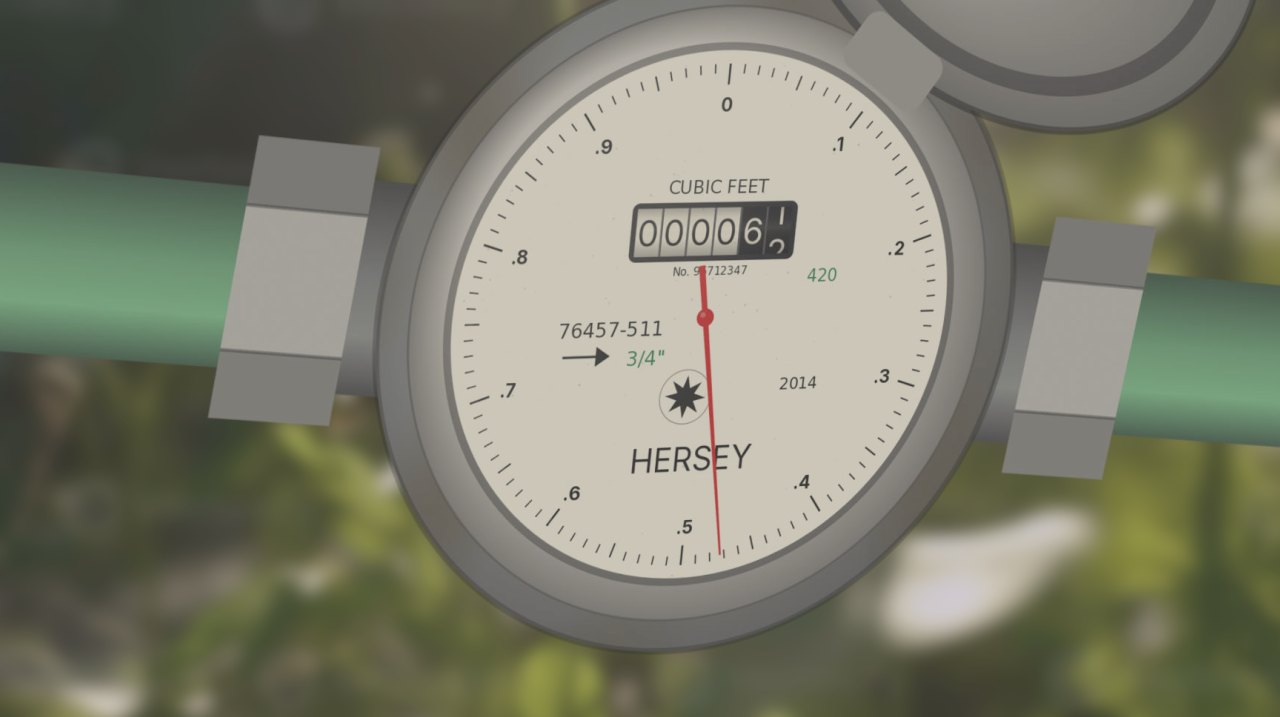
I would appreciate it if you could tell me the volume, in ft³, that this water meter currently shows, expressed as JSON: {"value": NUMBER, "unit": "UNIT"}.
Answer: {"value": 61.47, "unit": "ft³"}
